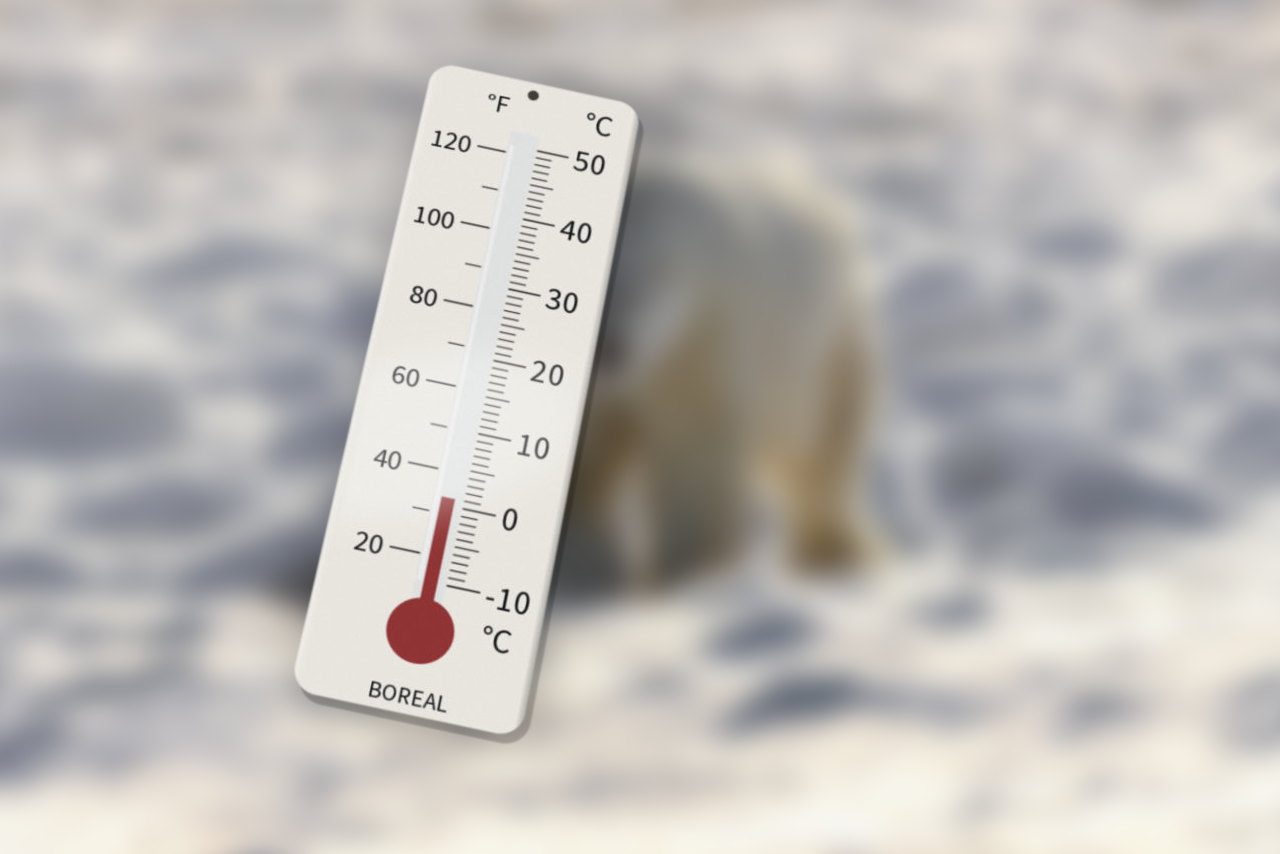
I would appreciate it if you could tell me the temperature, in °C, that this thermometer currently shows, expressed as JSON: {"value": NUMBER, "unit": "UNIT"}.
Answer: {"value": 1, "unit": "°C"}
